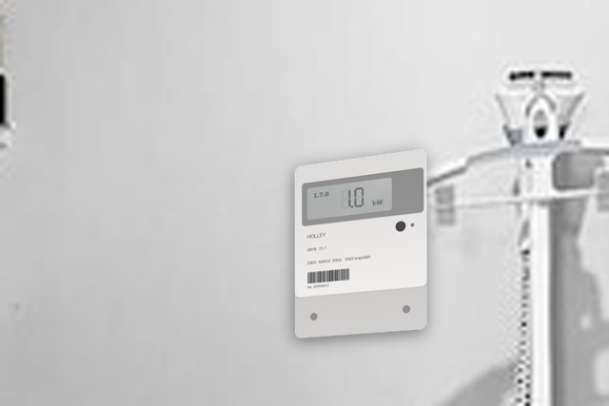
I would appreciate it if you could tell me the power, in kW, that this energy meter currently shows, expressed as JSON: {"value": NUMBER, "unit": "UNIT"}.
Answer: {"value": 1.0, "unit": "kW"}
